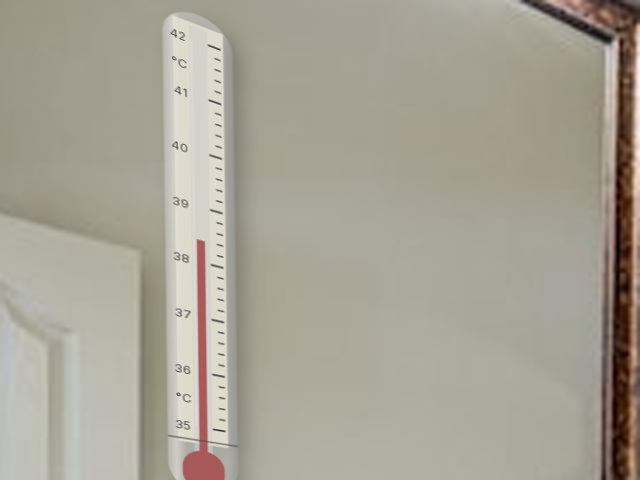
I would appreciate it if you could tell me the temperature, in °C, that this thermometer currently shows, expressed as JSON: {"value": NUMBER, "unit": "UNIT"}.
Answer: {"value": 38.4, "unit": "°C"}
